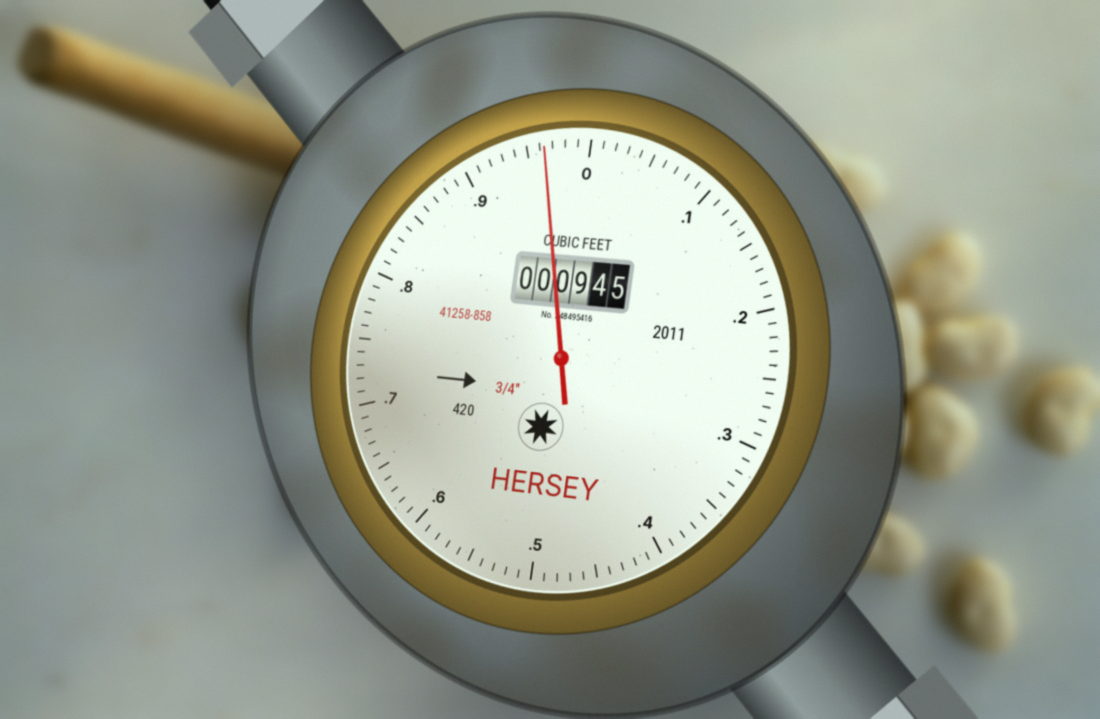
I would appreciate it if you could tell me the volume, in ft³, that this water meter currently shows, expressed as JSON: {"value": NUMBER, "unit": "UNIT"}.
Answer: {"value": 944.96, "unit": "ft³"}
